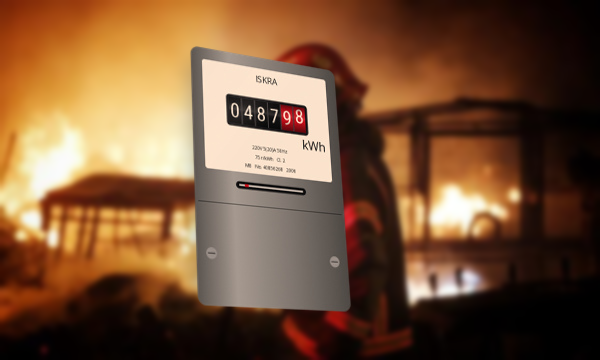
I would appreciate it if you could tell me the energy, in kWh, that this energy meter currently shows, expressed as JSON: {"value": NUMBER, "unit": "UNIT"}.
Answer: {"value": 487.98, "unit": "kWh"}
